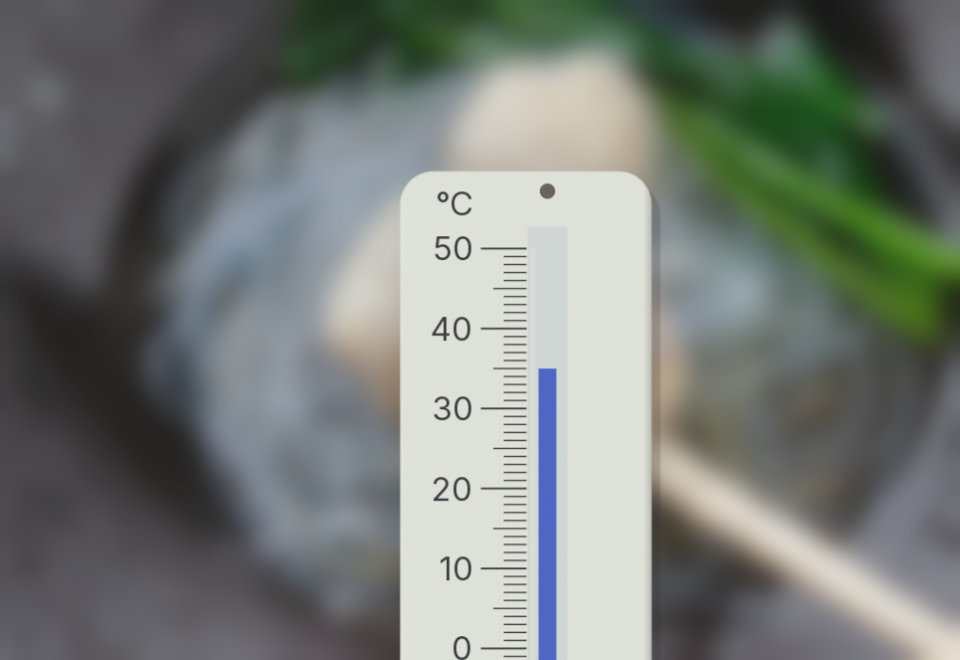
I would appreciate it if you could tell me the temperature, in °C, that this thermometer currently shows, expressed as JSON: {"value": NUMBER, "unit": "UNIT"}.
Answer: {"value": 35, "unit": "°C"}
